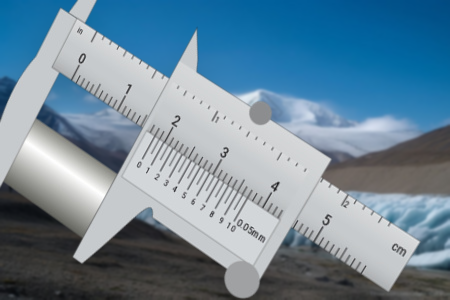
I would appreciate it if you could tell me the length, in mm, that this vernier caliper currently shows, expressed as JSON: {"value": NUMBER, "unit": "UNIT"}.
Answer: {"value": 18.0, "unit": "mm"}
